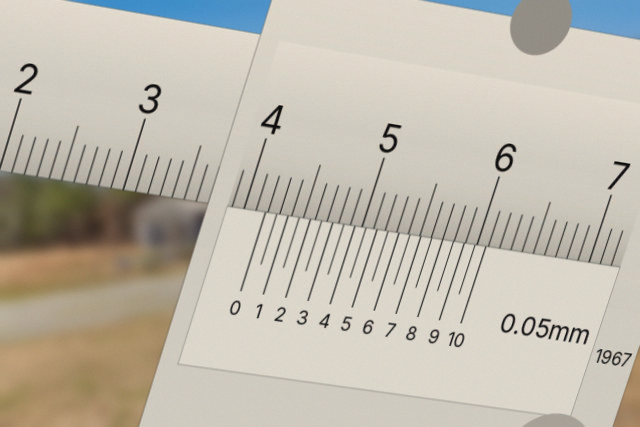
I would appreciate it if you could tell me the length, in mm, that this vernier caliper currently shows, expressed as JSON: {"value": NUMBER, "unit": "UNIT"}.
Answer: {"value": 41.8, "unit": "mm"}
